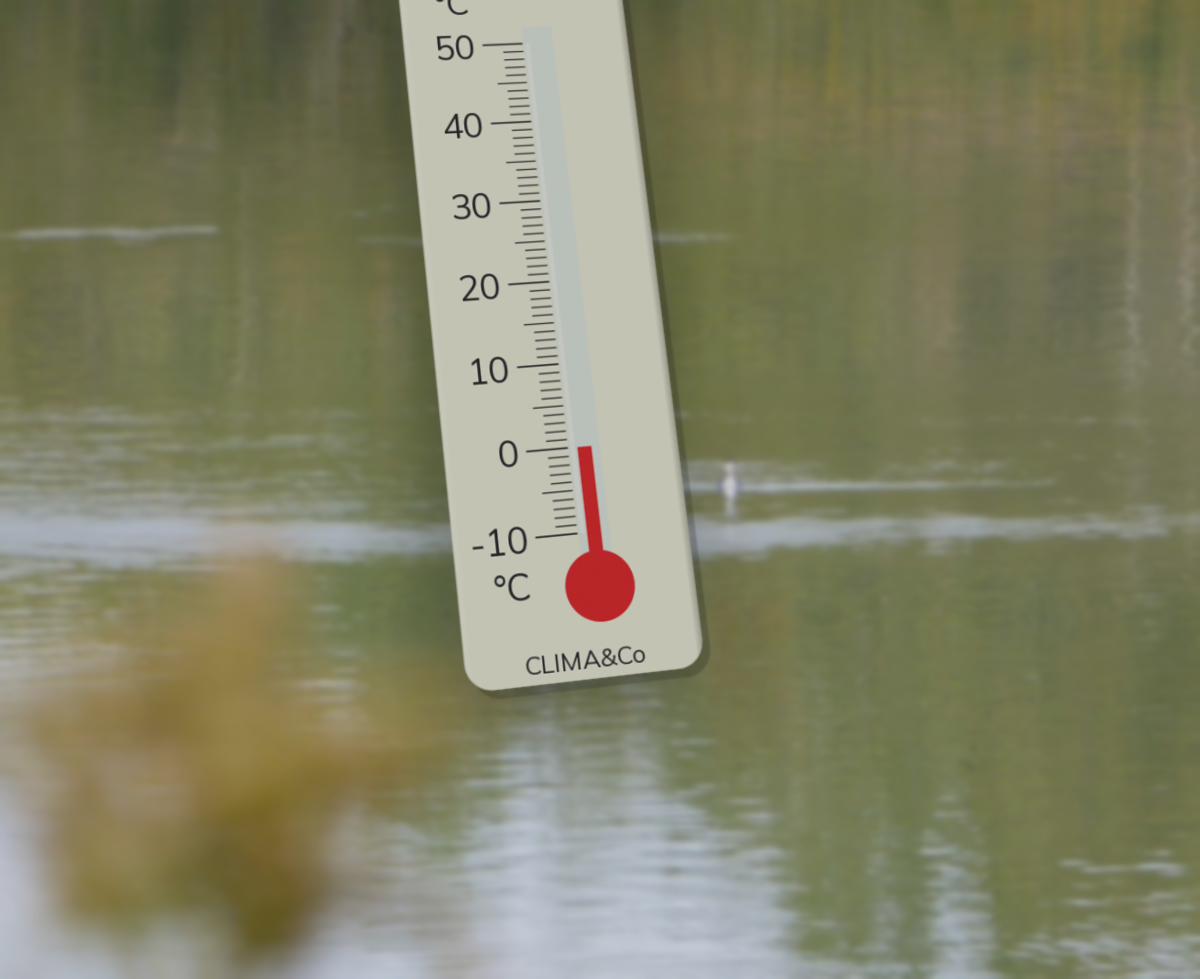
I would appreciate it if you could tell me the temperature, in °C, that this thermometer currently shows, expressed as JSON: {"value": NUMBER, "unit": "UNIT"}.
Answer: {"value": 0, "unit": "°C"}
